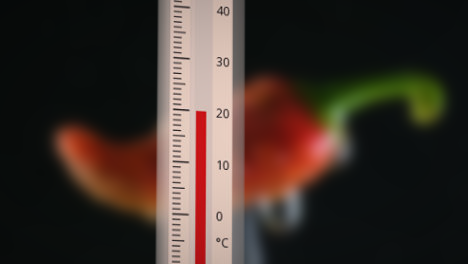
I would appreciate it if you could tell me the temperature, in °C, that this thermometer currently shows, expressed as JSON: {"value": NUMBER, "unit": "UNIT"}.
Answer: {"value": 20, "unit": "°C"}
